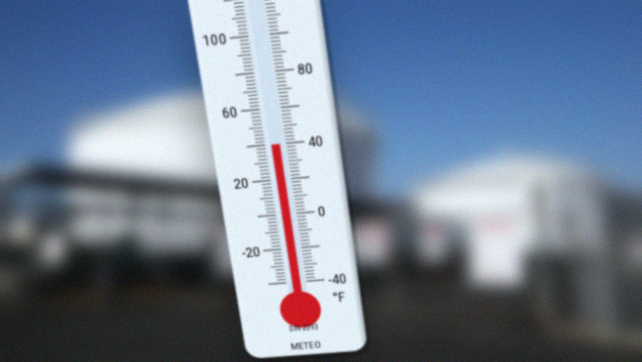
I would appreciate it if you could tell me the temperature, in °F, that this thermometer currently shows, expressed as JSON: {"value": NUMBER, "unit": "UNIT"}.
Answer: {"value": 40, "unit": "°F"}
